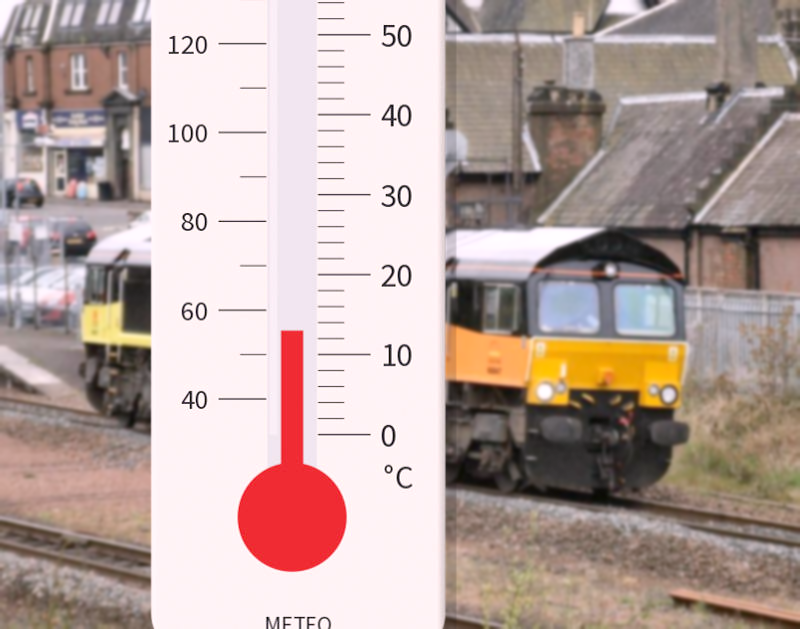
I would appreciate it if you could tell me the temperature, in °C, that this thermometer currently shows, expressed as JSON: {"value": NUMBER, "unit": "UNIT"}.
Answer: {"value": 13, "unit": "°C"}
